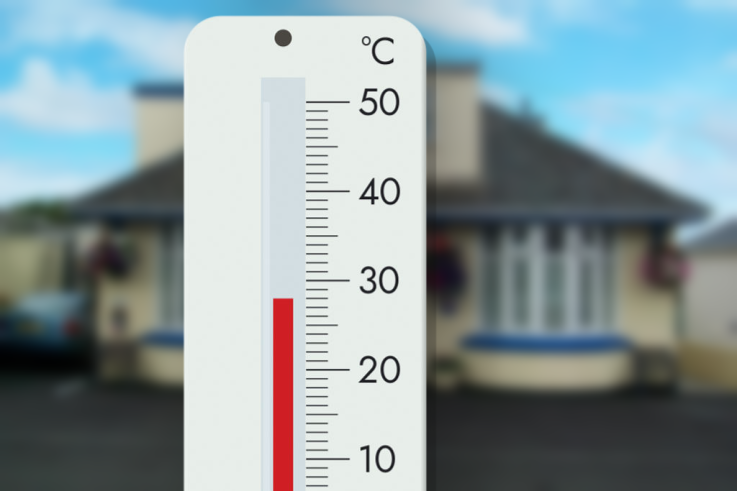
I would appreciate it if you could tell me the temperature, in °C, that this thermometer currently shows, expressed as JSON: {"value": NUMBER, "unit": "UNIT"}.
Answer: {"value": 28, "unit": "°C"}
